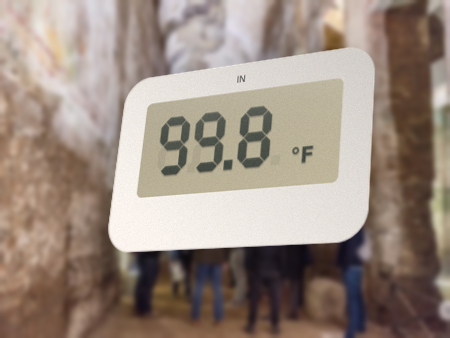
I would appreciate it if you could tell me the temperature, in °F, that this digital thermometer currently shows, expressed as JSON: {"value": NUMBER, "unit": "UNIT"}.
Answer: {"value": 99.8, "unit": "°F"}
